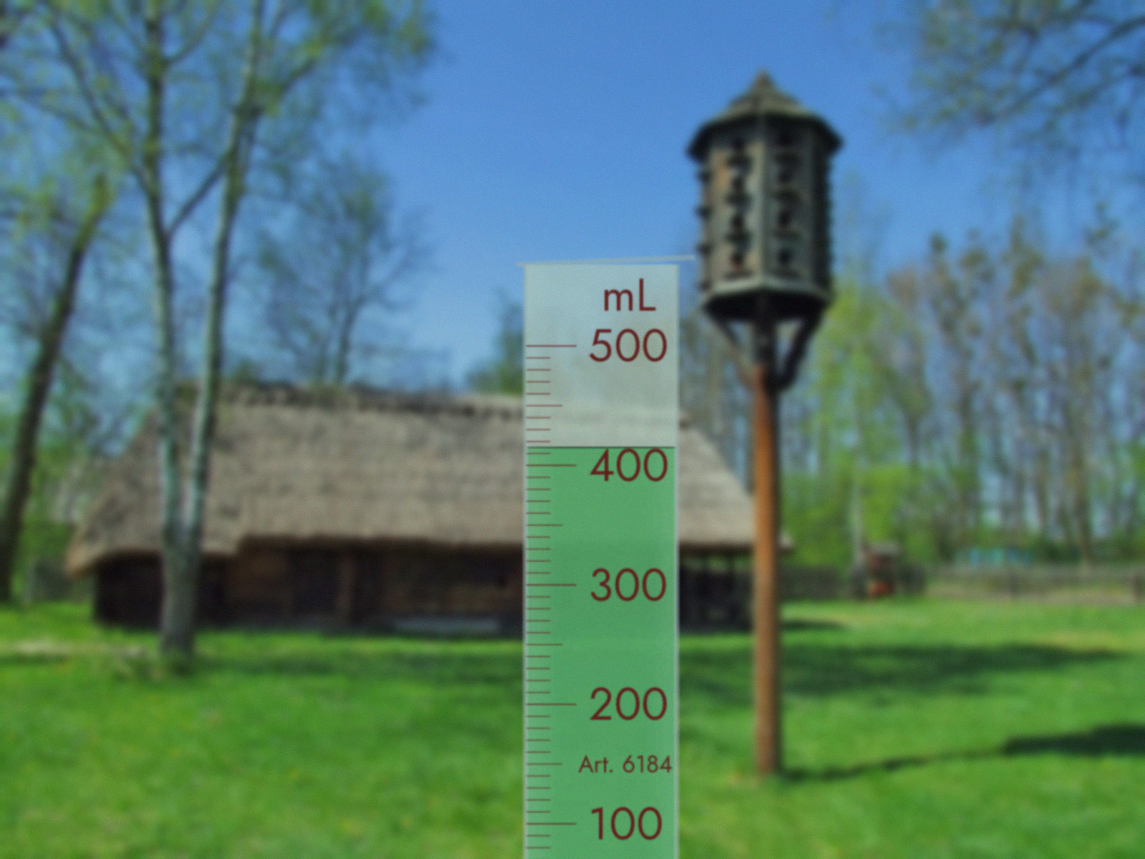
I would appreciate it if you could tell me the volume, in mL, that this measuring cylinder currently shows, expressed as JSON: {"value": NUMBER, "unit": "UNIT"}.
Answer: {"value": 415, "unit": "mL"}
